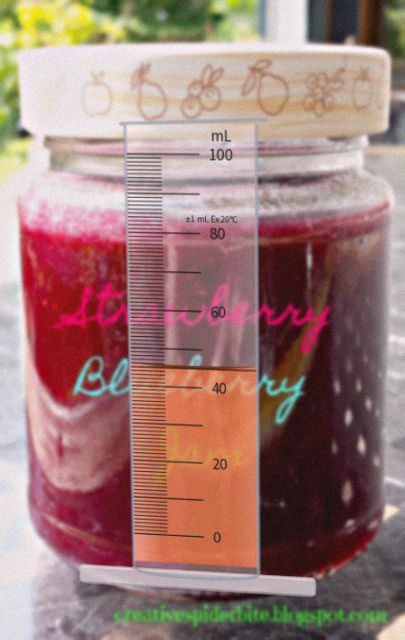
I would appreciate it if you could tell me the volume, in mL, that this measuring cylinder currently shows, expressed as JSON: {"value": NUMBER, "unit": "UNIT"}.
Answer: {"value": 45, "unit": "mL"}
